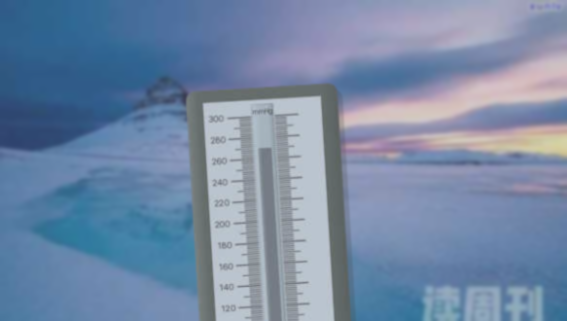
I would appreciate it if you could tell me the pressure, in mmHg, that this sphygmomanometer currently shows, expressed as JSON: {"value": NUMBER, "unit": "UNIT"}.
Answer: {"value": 270, "unit": "mmHg"}
